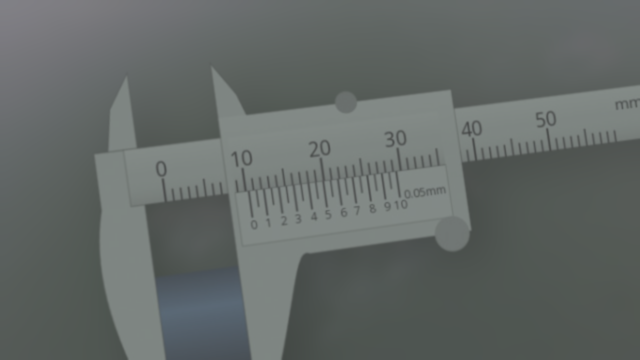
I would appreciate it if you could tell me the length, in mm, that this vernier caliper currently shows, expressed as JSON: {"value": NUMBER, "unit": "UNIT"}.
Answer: {"value": 10.4, "unit": "mm"}
